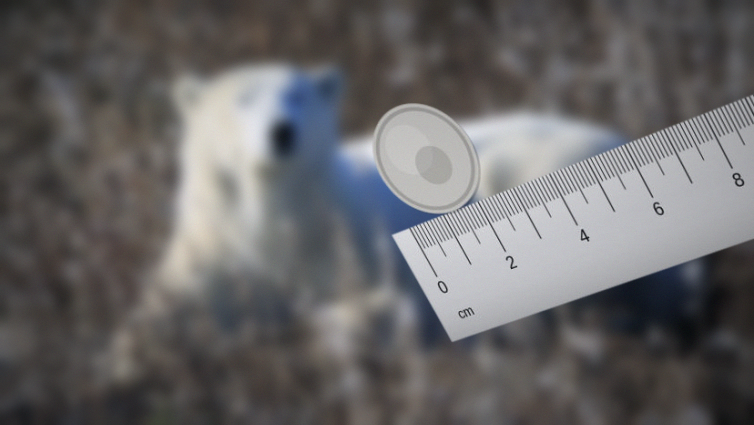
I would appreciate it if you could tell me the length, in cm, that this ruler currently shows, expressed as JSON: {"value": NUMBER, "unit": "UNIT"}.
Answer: {"value": 2.6, "unit": "cm"}
